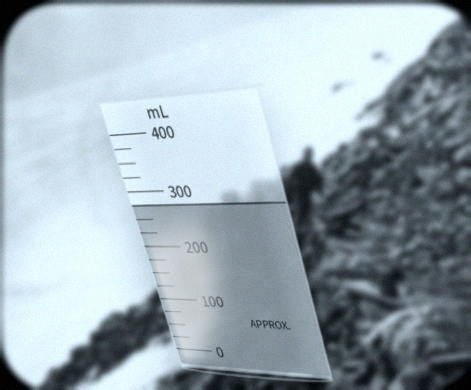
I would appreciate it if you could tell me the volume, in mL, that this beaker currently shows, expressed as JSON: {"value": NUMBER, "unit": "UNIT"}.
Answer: {"value": 275, "unit": "mL"}
